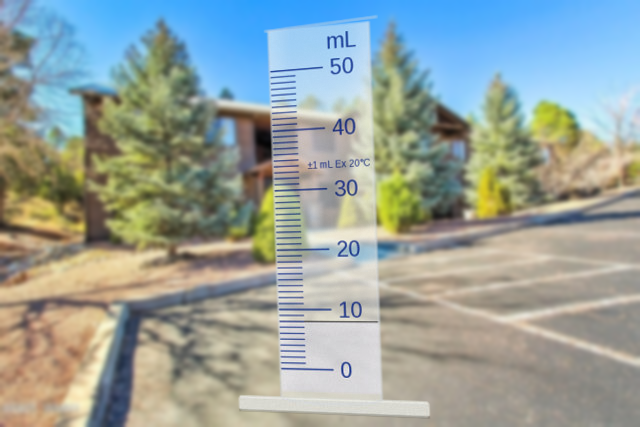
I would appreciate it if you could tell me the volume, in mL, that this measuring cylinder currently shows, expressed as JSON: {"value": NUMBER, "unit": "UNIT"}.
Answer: {"value": 8, "unit": "mL"}
